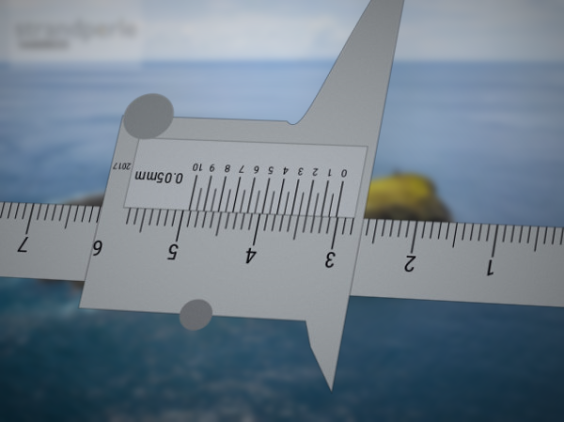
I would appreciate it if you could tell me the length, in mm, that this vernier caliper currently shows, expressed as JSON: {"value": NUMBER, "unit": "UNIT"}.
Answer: {"value": 30.2, "unit": "mm"}
